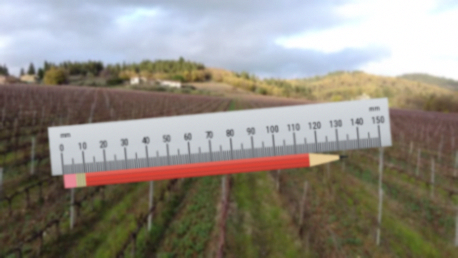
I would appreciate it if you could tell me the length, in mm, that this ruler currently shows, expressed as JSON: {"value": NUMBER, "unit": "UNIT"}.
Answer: {"value": 135, "unit": "mm"}
